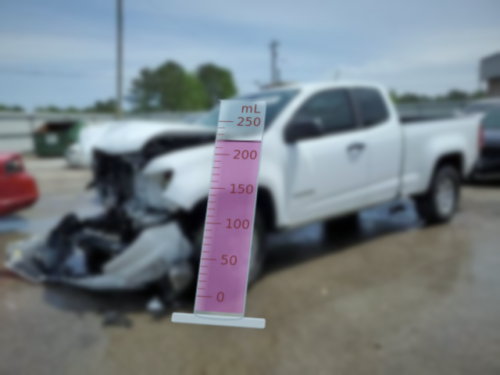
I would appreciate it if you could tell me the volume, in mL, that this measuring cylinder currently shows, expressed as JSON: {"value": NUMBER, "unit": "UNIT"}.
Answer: {"value": 220, "unit": "mL"}
